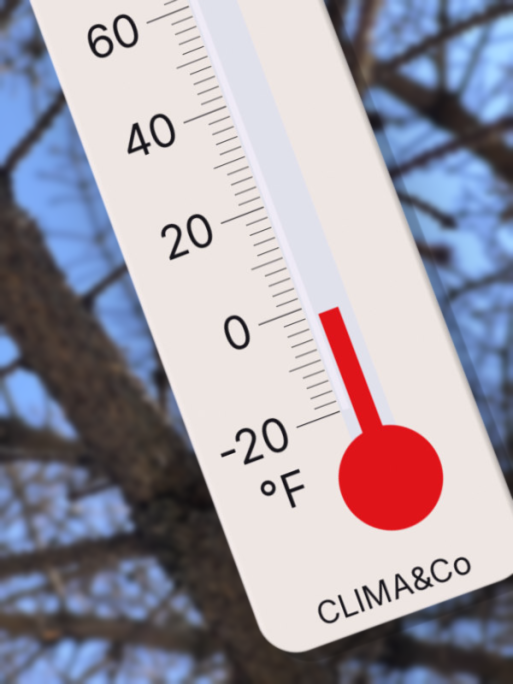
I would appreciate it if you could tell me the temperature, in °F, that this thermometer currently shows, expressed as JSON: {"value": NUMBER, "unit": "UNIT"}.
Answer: {"value": -2, "unit": "°F"}
